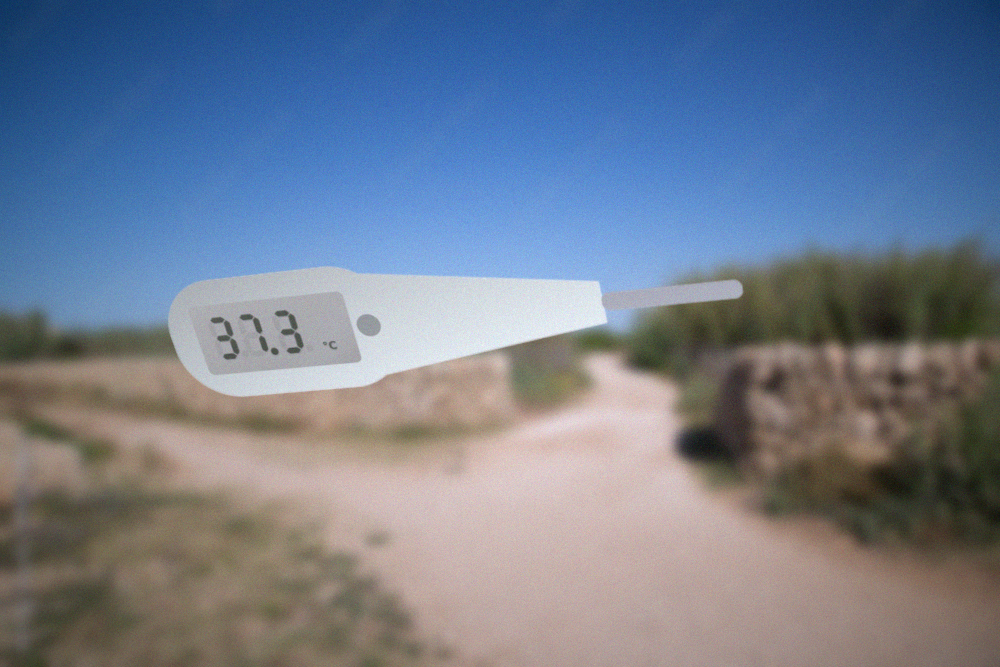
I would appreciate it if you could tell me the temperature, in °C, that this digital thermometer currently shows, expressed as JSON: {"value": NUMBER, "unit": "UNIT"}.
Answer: {"value": 37.3, "unit": "°C"}
